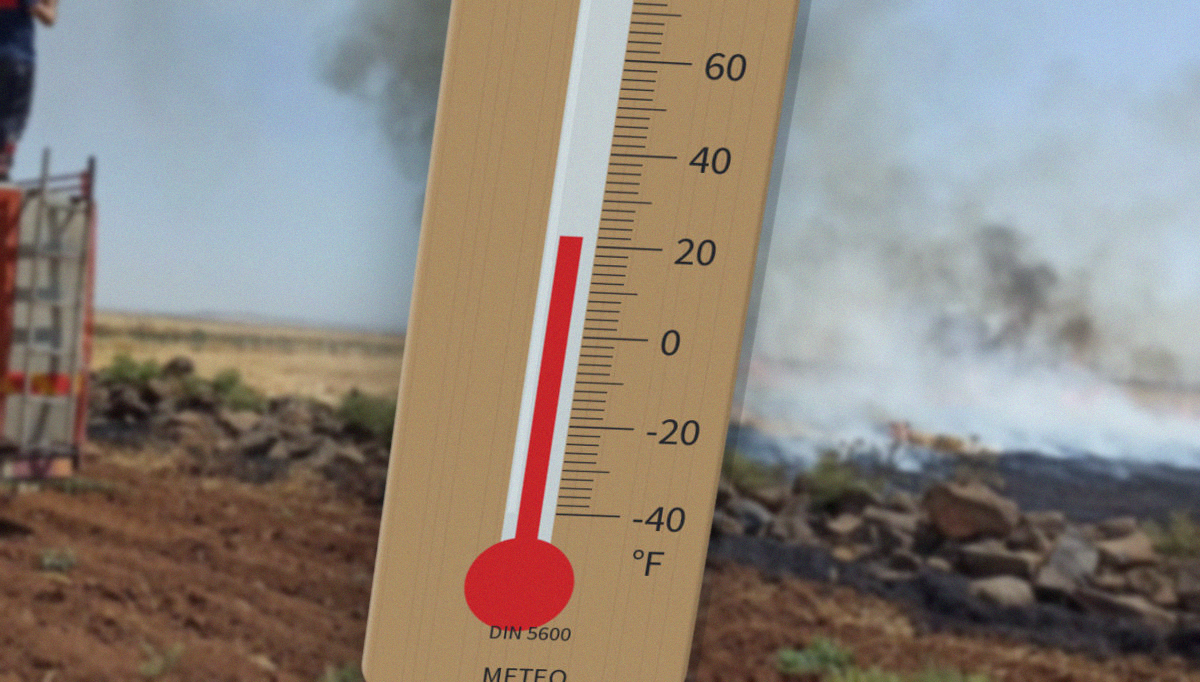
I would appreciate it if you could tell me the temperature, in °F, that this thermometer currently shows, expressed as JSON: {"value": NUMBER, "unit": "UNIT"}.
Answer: {"value": 22, "unit": "°F"}
